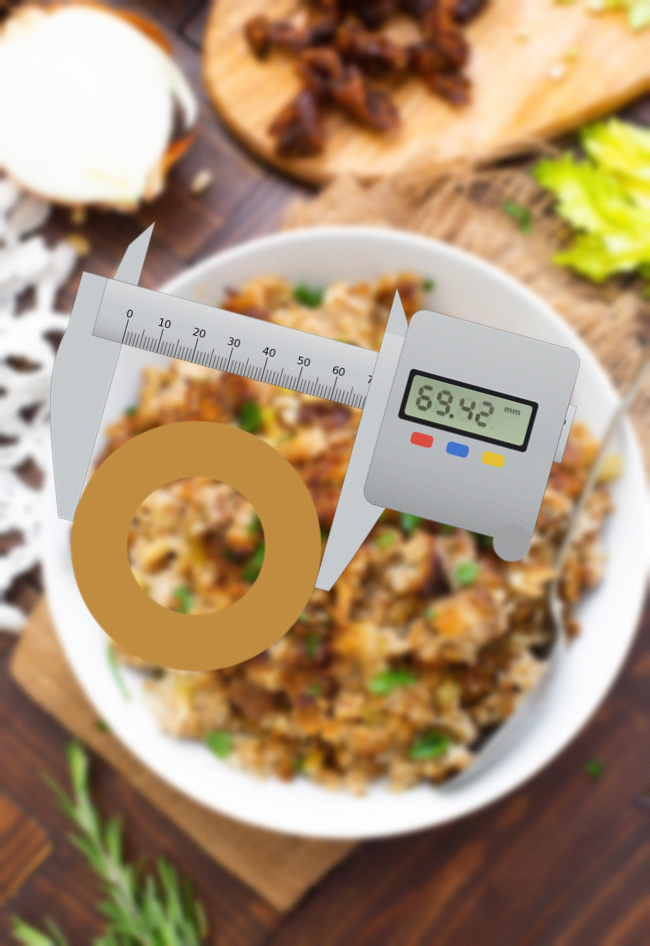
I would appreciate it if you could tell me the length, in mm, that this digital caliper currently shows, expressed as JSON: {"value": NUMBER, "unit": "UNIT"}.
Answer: {"value": 69.42, "unit": "mm"}
